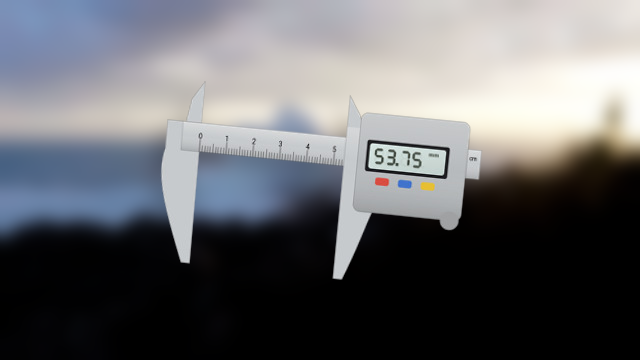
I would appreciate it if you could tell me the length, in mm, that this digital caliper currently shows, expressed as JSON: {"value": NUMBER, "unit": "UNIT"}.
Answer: {"value": 53.75, "unit": "mm"}
